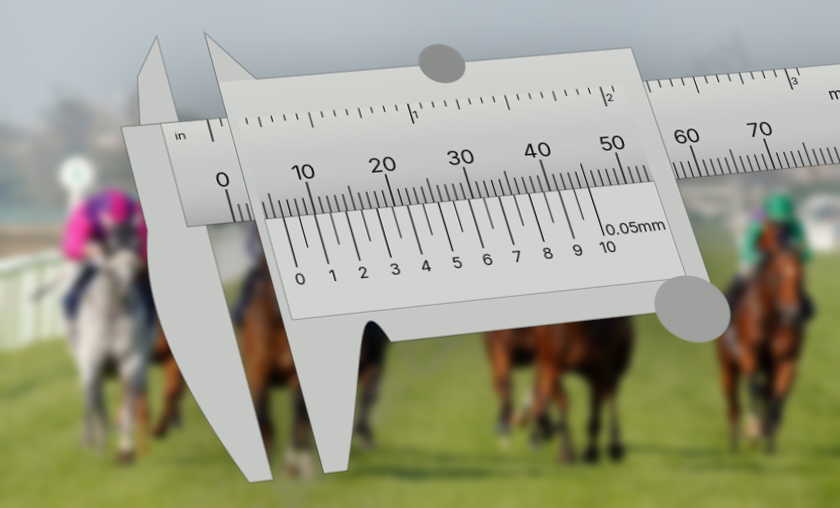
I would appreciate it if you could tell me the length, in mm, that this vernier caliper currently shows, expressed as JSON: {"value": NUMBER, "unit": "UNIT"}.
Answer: {"value": 6.0, "unit": "mm"}
